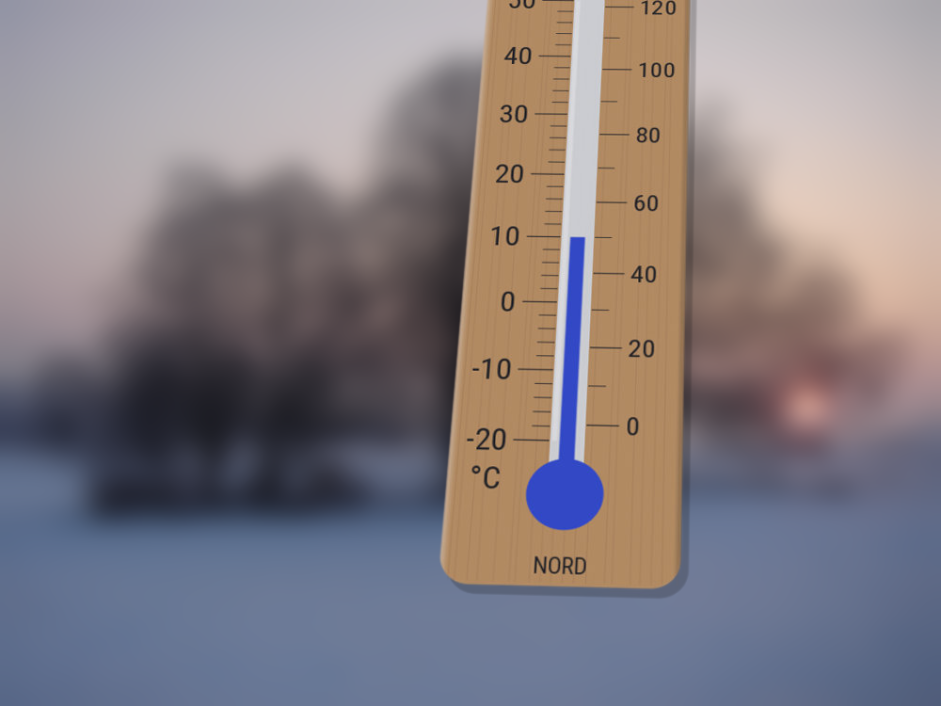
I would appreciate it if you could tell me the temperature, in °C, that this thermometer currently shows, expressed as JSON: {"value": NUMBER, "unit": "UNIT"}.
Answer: {"value": 10, "unit": "°C"}
